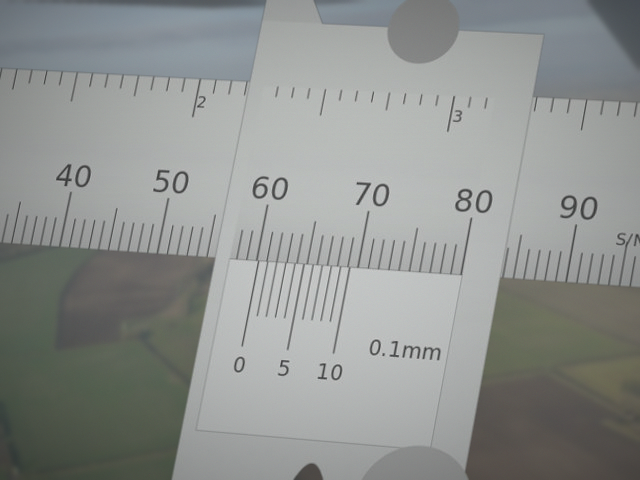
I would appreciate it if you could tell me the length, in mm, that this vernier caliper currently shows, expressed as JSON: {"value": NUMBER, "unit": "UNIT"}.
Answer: {"value": 60.2, "unit": "mm"}
